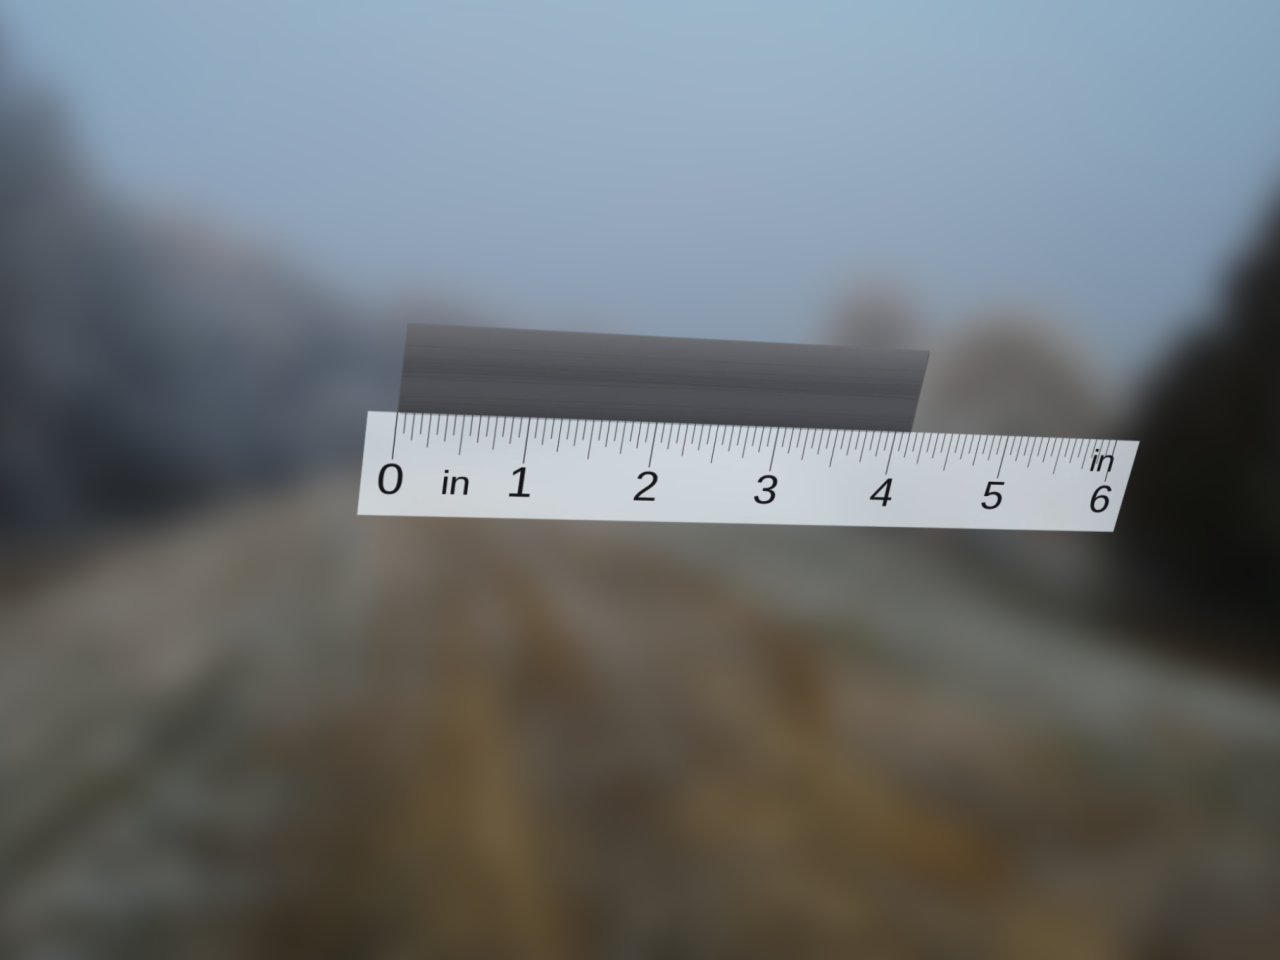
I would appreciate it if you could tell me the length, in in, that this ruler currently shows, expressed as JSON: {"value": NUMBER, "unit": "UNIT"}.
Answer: {"value": 4.125, "unit": "in"}
